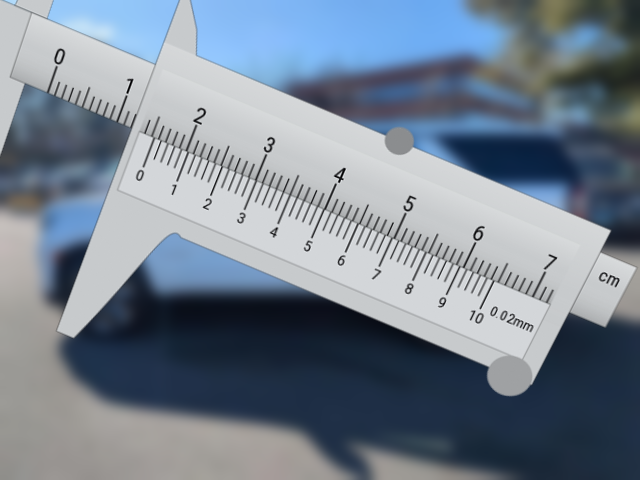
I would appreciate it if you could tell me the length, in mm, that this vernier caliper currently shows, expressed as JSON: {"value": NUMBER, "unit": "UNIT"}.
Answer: {"value": 15.4, "unit": "mm"}
